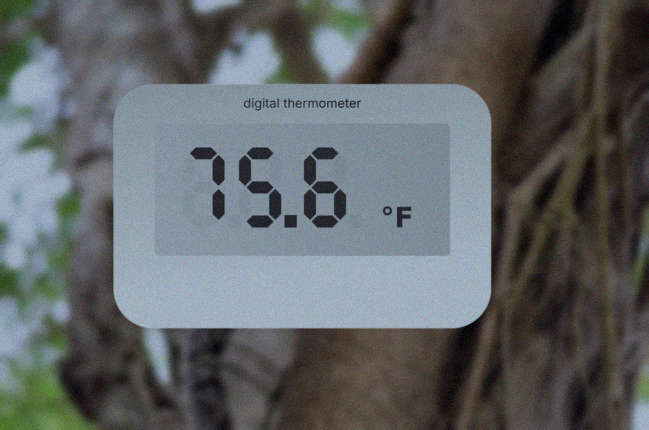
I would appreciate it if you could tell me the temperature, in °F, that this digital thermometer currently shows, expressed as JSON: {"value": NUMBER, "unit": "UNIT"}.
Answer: {"value": 75.6, "unit": "°F"}
